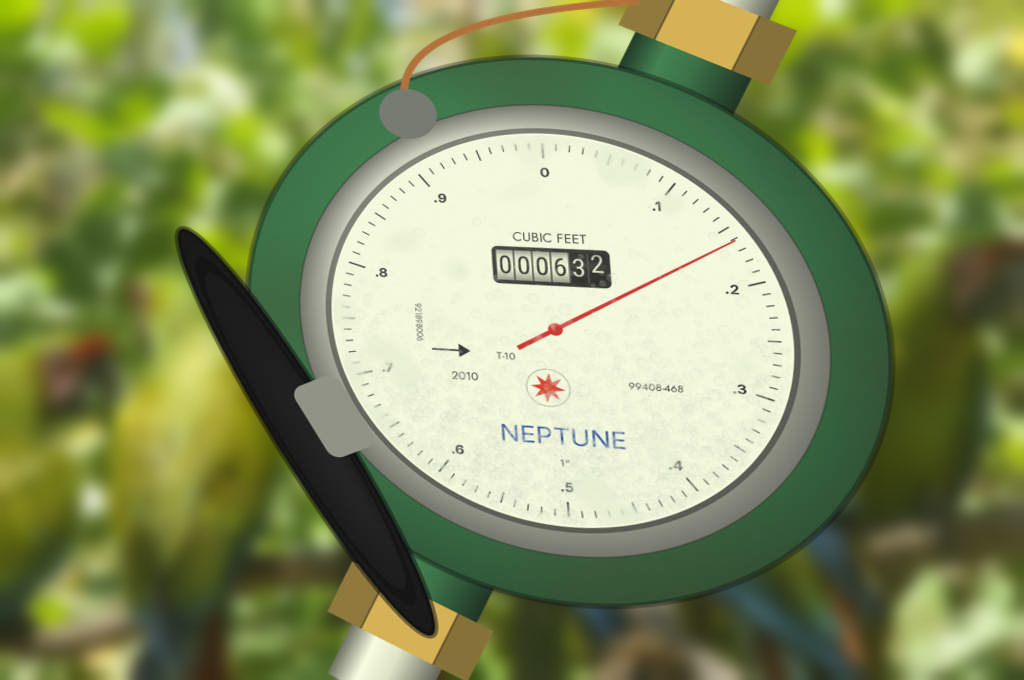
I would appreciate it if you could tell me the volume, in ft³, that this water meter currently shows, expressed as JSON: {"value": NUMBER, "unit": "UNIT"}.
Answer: {"value": 632.16, "unit": "ft³"}
